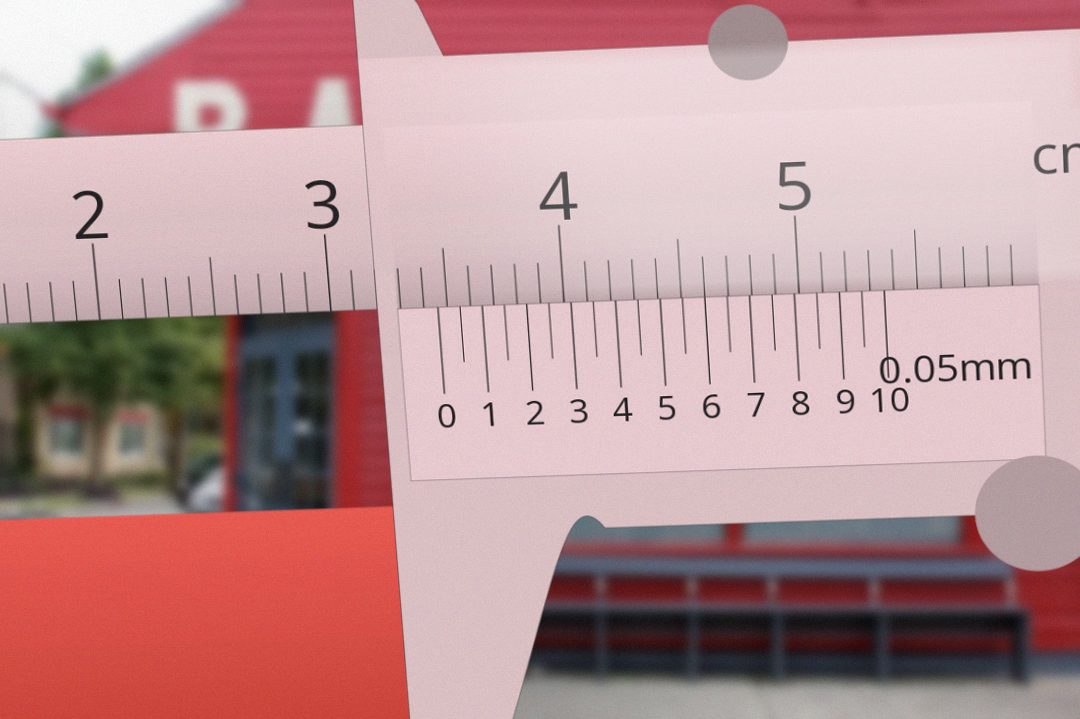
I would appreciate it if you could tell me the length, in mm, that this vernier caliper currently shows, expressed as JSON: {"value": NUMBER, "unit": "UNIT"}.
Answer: {"value": 34.60, "unit": "mm"}
